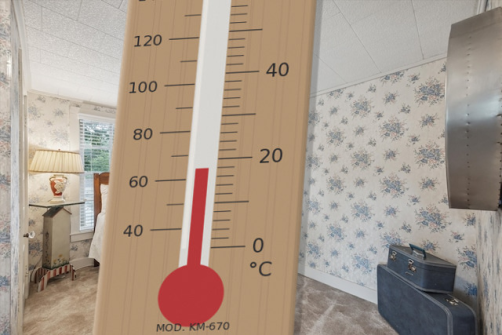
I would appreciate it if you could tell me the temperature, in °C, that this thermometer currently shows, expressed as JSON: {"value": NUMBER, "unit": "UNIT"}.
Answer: {"value": 18, "unit": "°C"}
